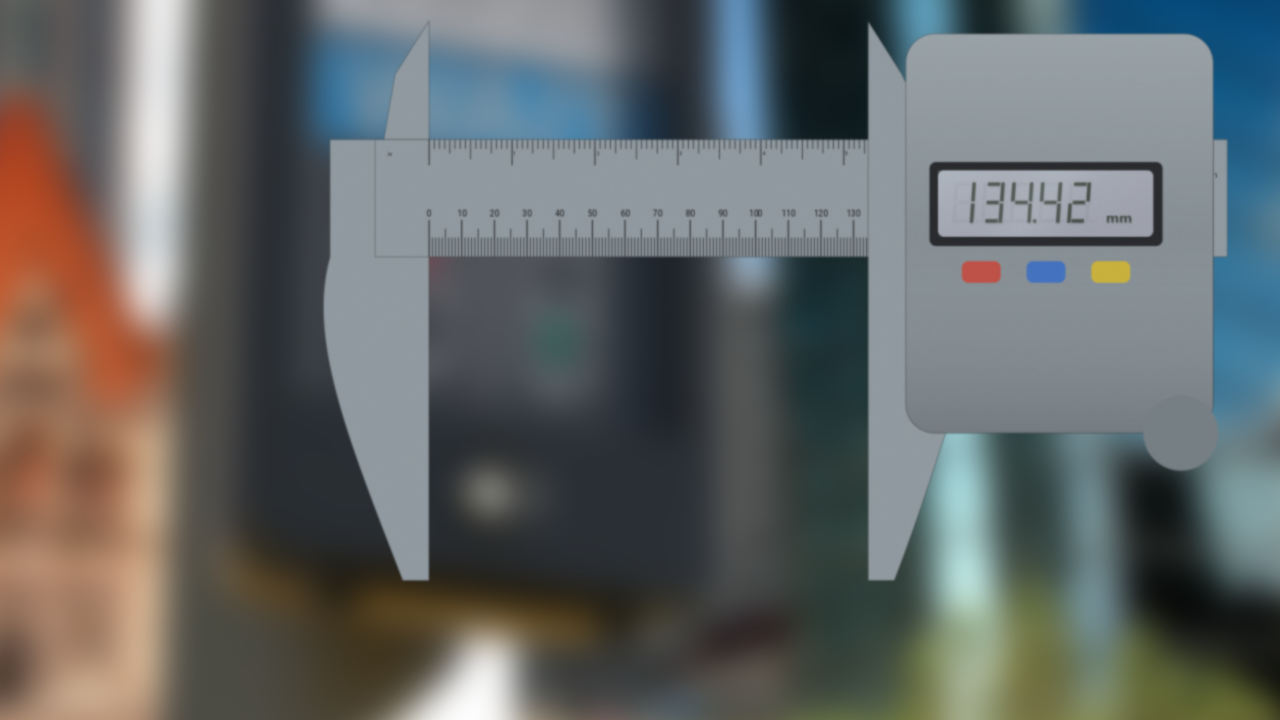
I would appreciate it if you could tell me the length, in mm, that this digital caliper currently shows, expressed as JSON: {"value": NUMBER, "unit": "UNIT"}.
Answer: {"value": 134.42, "unit": "mm"}
